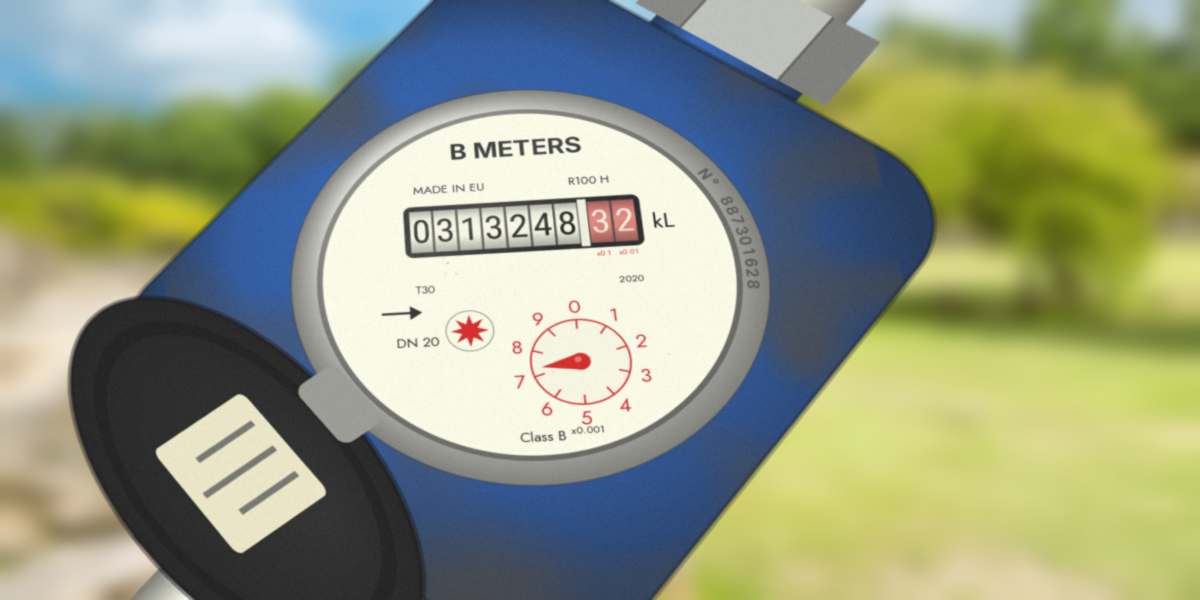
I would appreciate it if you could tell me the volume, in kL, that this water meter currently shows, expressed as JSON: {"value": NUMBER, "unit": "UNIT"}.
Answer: {"value": 313248.327, "unit": "kL"}
